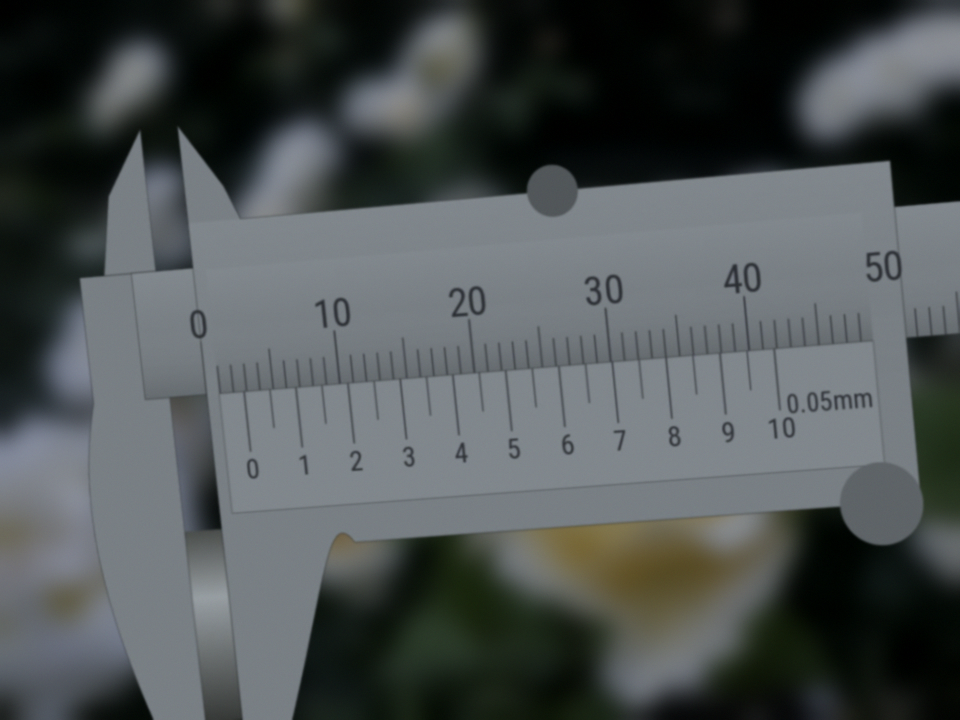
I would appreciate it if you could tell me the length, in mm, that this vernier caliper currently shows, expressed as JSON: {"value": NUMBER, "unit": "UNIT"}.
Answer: {"value": 2.8, "unit": "mm"}
